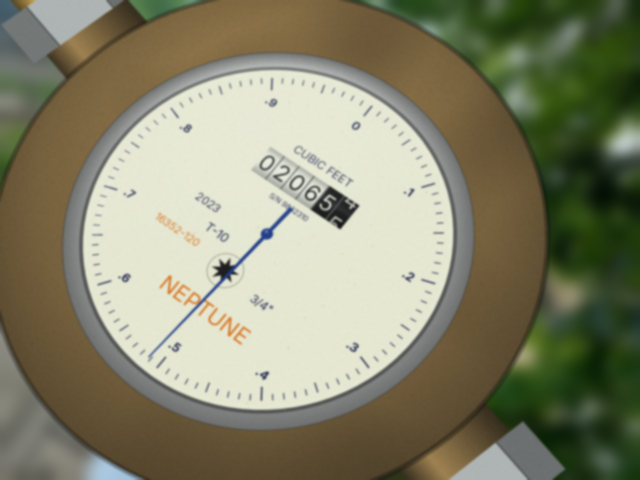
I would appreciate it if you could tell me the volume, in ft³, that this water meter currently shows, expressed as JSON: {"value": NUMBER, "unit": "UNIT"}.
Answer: {"value": 20654.51, "unit": "ft³"}
